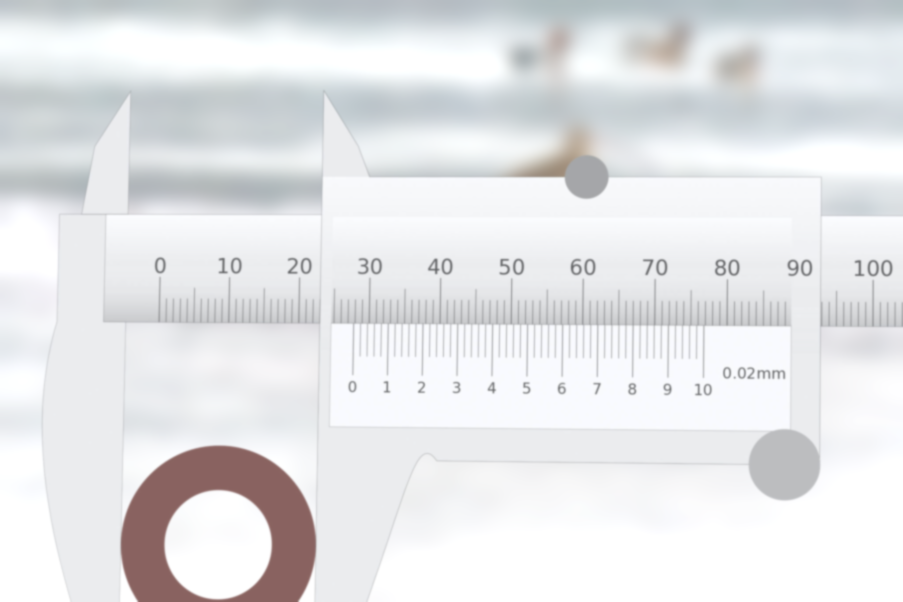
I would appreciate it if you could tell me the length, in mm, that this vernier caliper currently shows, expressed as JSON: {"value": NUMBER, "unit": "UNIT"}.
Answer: {"value": 27.8, "unit": "mm"}
